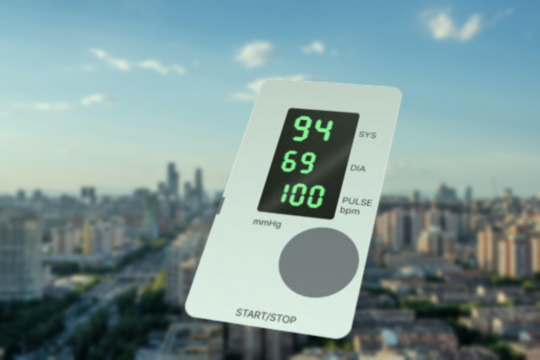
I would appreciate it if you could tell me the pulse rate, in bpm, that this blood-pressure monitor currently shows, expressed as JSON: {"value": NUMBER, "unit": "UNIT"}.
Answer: {"value": 100, "unit": "bpm"}
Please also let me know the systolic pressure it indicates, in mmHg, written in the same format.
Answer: {"value": 94, "unit": "mmHg"}
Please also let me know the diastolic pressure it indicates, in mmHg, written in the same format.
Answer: {"value": 69, "unit": "mmHg"}
